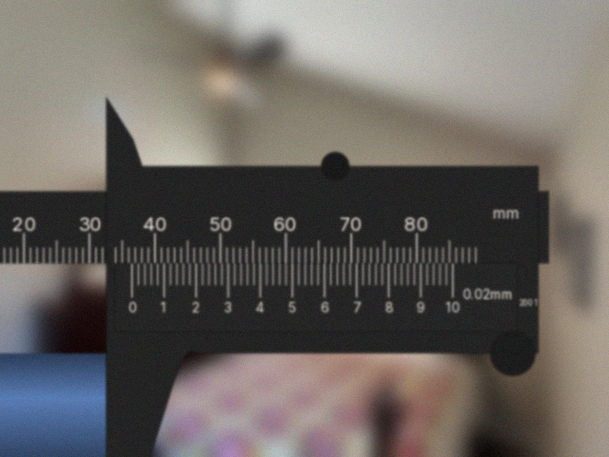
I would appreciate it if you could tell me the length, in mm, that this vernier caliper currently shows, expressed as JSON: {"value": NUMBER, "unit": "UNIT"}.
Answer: {"value": 36.5, "unit": "mm"}
